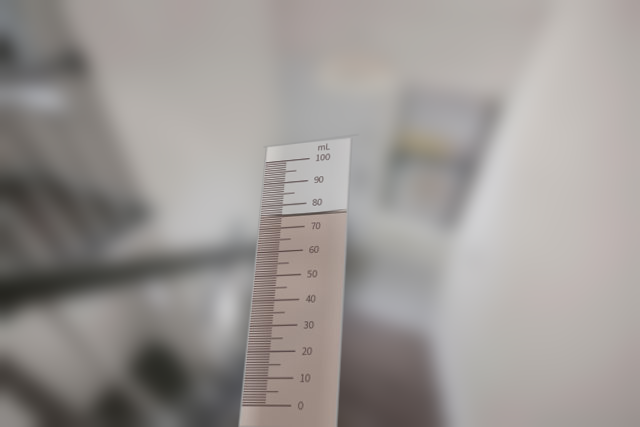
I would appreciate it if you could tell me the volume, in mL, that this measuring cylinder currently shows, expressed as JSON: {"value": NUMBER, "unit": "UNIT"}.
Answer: {"value": 75, "unit": "mL"}
